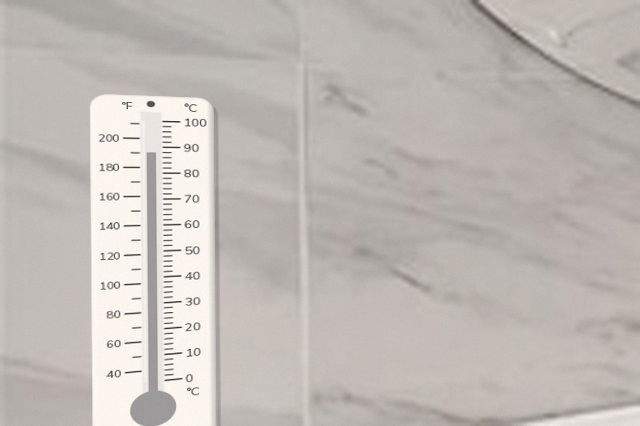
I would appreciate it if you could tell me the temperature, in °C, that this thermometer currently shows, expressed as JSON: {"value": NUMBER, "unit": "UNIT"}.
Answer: {"value": 88, "unit": "°C"}
